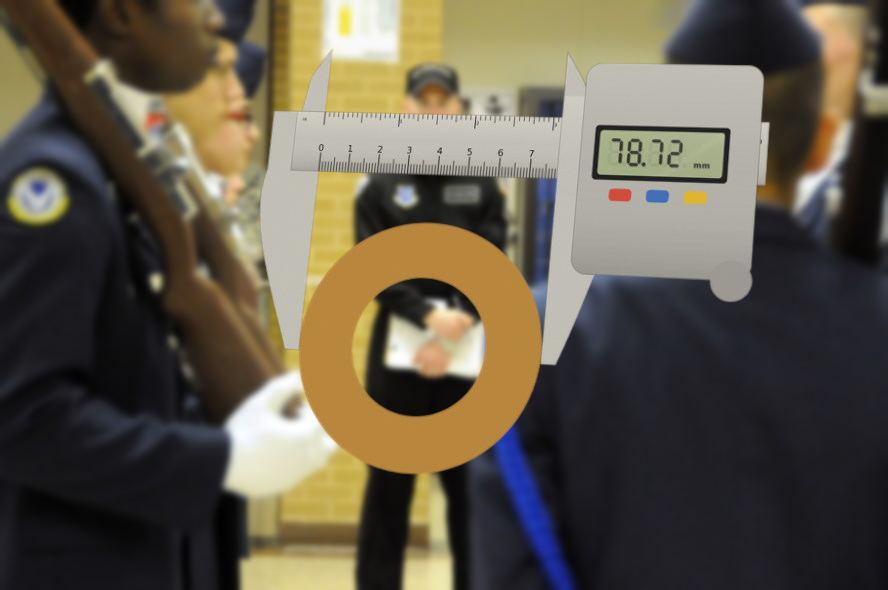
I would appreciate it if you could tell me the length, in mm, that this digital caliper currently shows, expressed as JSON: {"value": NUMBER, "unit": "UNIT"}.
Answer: {"value": 78.72, "unit": "mm"}
